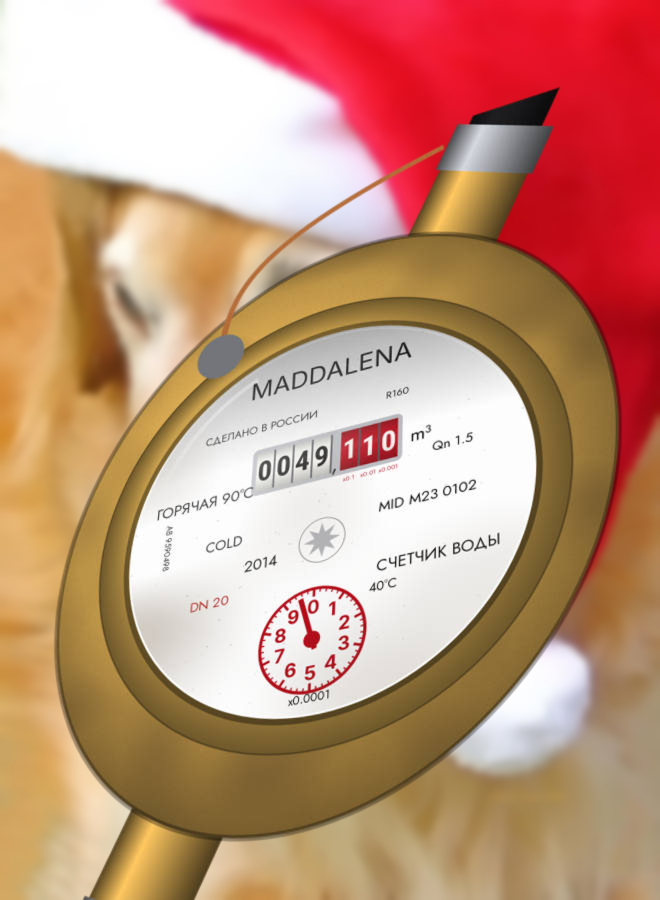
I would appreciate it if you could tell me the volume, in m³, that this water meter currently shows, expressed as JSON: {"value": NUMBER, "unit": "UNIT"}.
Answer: {"value": 49.1099, "unit": "m³"}
